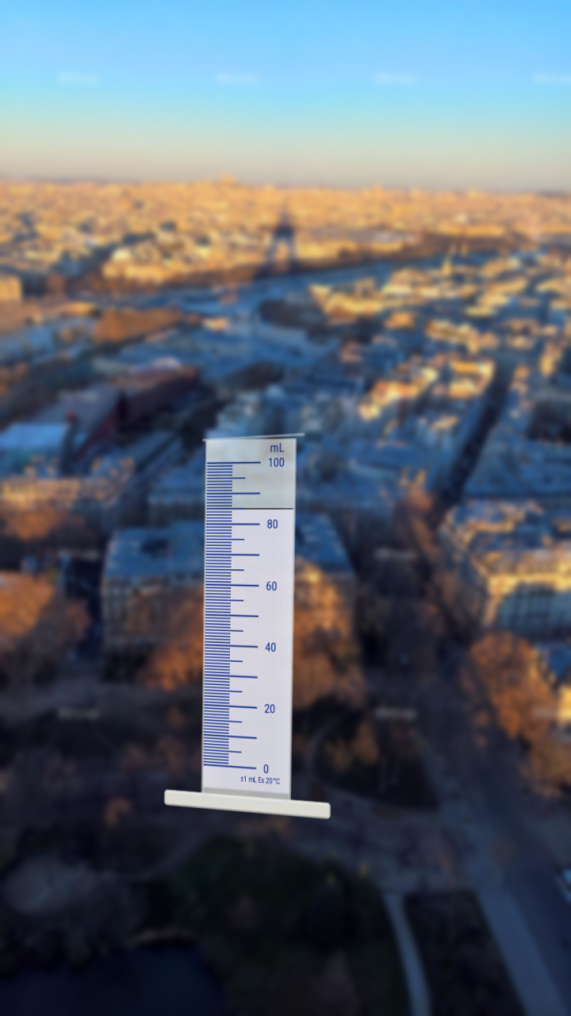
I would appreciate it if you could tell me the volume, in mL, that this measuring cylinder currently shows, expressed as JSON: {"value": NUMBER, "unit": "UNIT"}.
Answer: {"value": 85, "unit": "mL"}
